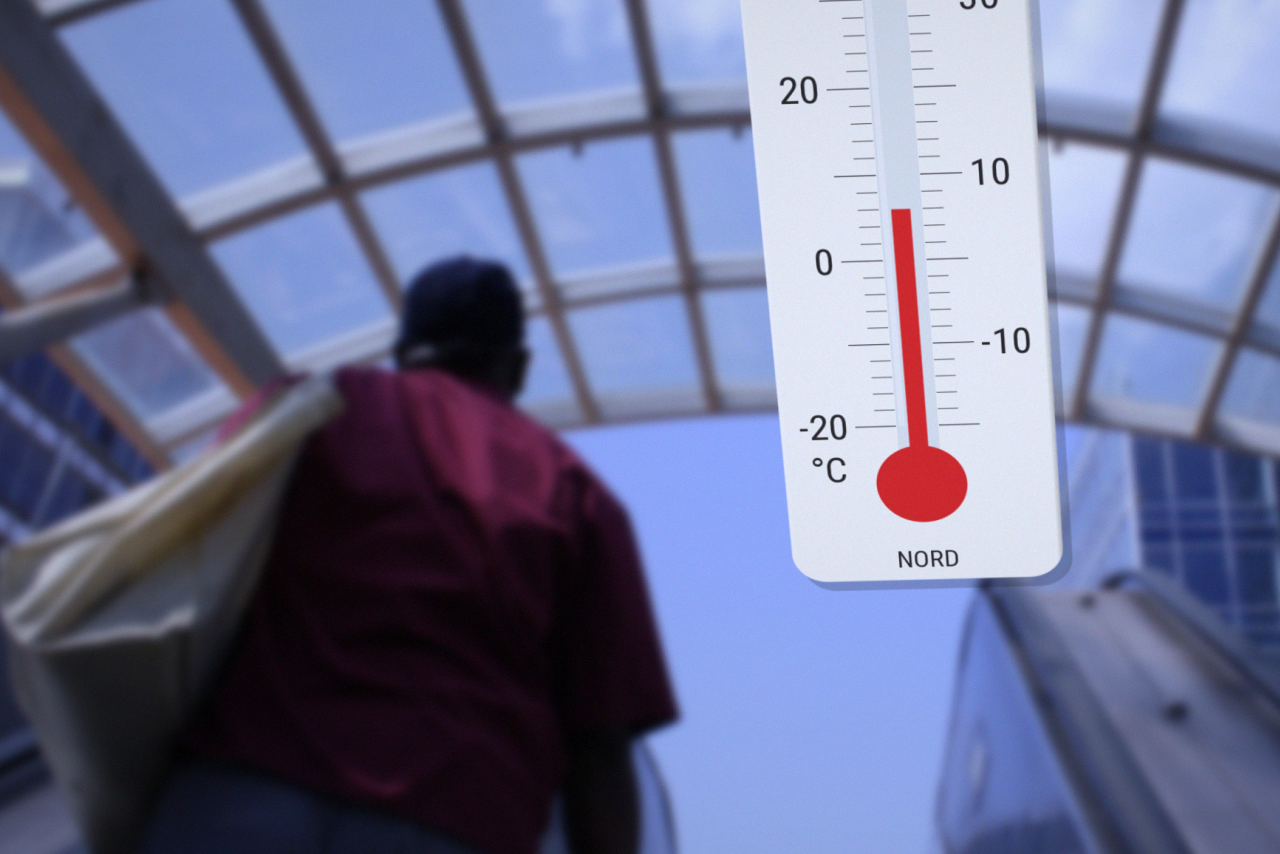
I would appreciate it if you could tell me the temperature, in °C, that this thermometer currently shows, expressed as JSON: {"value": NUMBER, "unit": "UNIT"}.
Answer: {"value": 6, "unit": "°C"}
